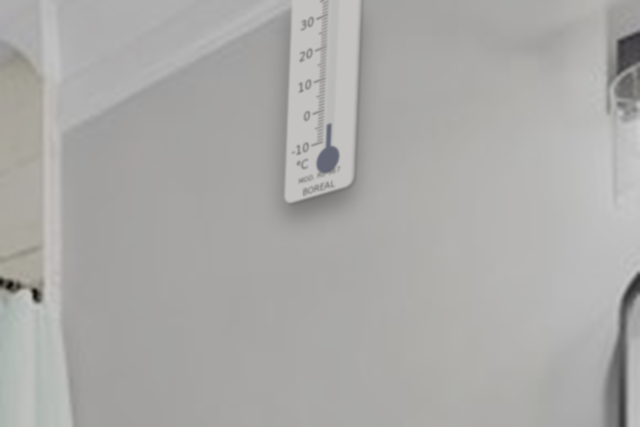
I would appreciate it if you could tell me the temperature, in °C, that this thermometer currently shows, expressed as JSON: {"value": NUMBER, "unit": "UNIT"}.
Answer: {"value": -5, "unit": "°C"}
